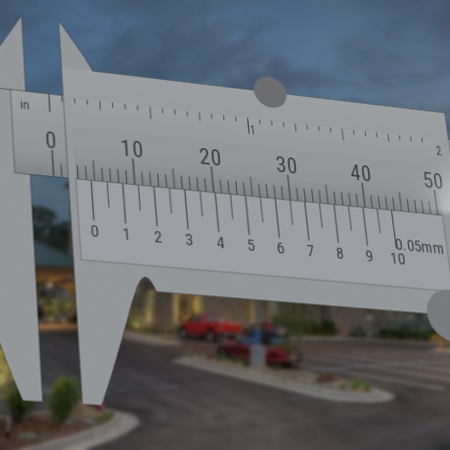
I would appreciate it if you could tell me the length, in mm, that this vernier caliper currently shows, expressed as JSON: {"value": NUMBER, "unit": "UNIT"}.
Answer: {"value": 4.6, "unit": "mm"}
